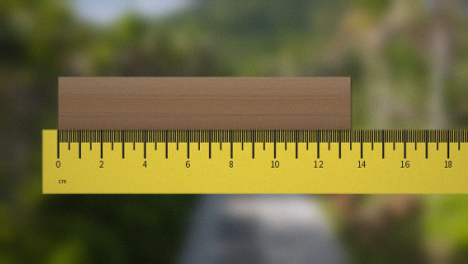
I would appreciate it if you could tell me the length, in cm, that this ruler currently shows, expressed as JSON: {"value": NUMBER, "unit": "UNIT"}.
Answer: {"value": 13.5, "unit": "cm"}
